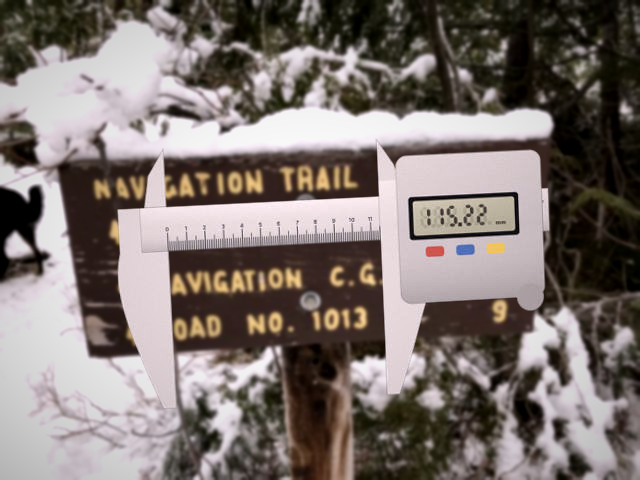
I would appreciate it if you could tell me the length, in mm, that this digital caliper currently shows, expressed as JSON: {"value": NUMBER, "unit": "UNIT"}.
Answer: {"value": 115.22, "unit": "mm"}
